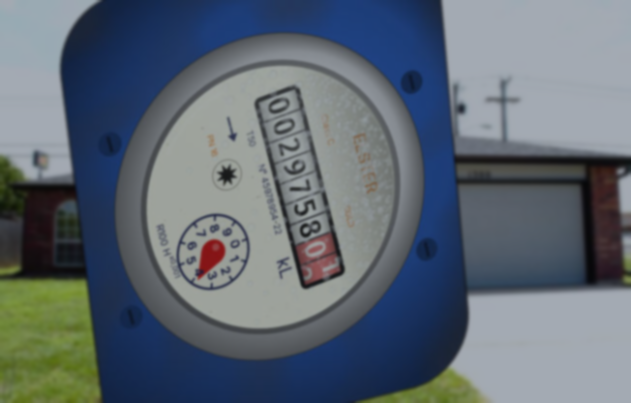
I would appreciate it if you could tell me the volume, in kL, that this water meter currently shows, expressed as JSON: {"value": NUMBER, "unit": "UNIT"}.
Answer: {"value": 29758.013, "unit": "kL"}
